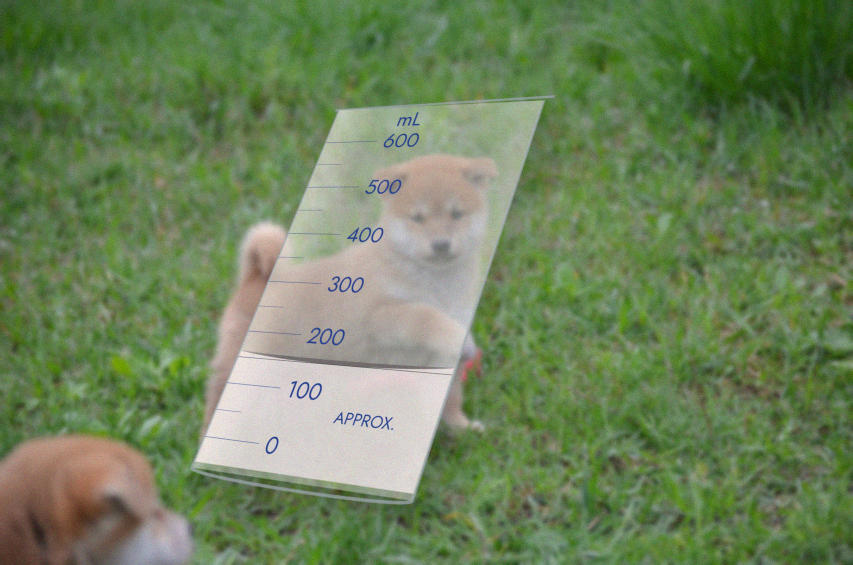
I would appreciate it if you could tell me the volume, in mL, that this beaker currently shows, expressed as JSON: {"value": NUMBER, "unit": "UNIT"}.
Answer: {"value": 150, "unit": "mL"}
